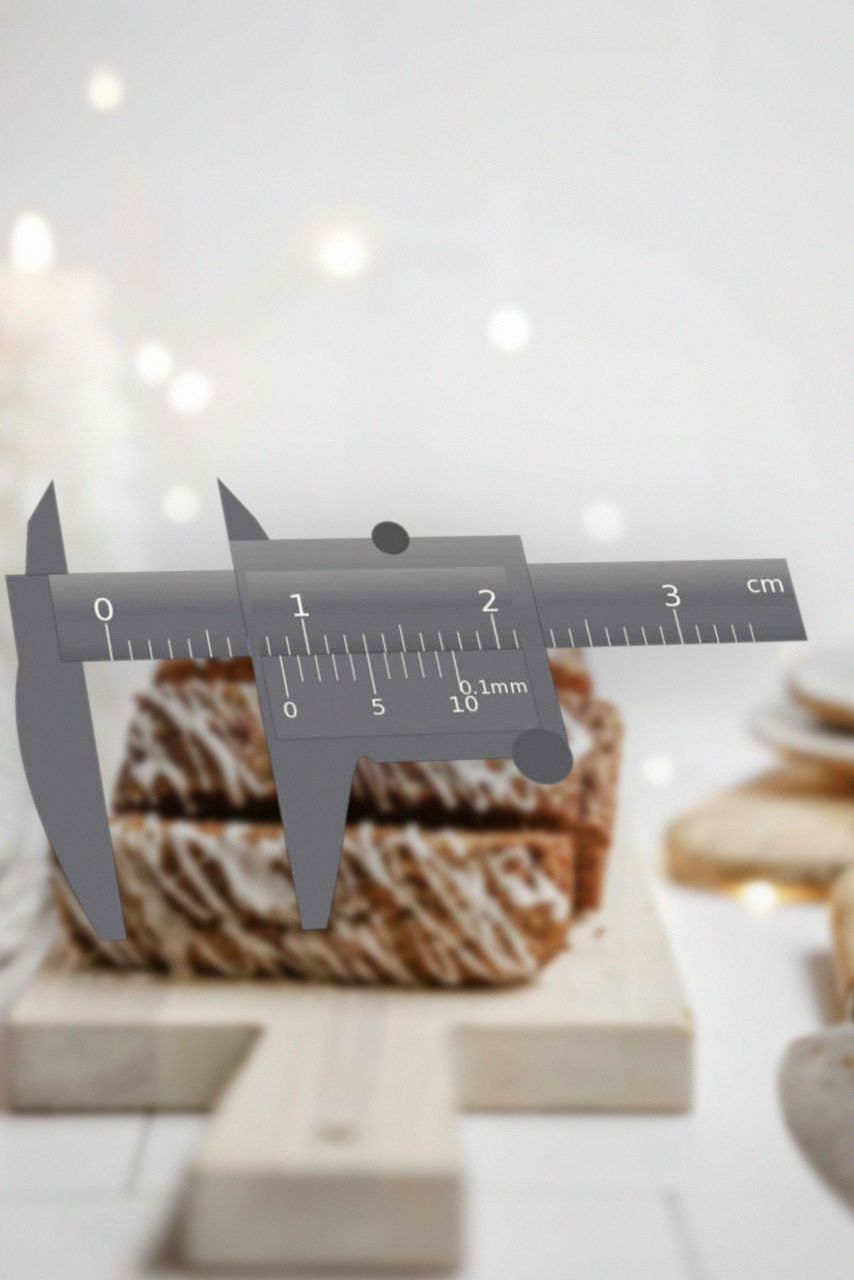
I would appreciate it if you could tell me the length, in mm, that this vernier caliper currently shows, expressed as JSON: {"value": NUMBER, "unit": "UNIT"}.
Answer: {"value": 8.5, "unit": "mm"}
